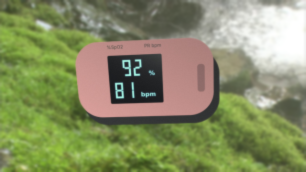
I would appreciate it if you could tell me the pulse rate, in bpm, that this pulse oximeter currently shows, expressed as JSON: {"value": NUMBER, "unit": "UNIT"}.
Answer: {"value": 81, "unit": "bpm"}
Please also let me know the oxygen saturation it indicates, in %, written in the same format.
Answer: {"value": 92, "unit": "%"}
